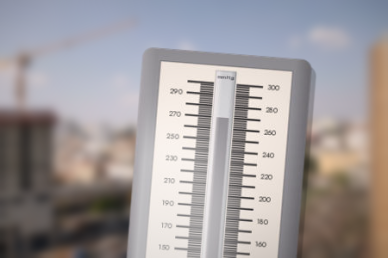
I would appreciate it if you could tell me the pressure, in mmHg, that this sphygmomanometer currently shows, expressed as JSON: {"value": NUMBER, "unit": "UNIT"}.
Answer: {"value": 270, "unit": "mmHg"}
